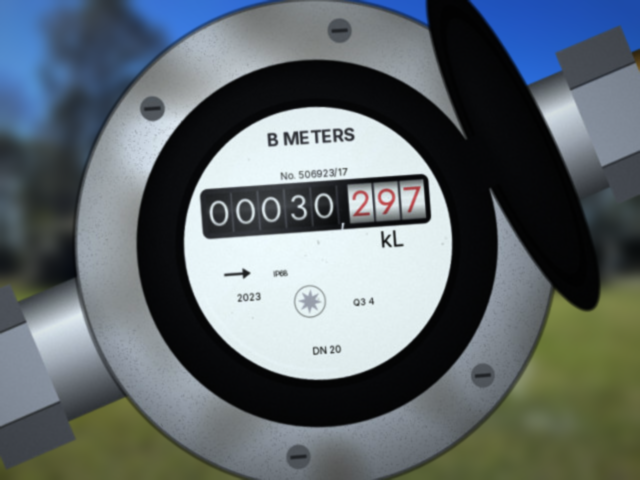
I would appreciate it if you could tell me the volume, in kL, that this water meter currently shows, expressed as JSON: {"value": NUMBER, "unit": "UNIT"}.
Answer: {"value": 30.297, "unit": "kL"}
